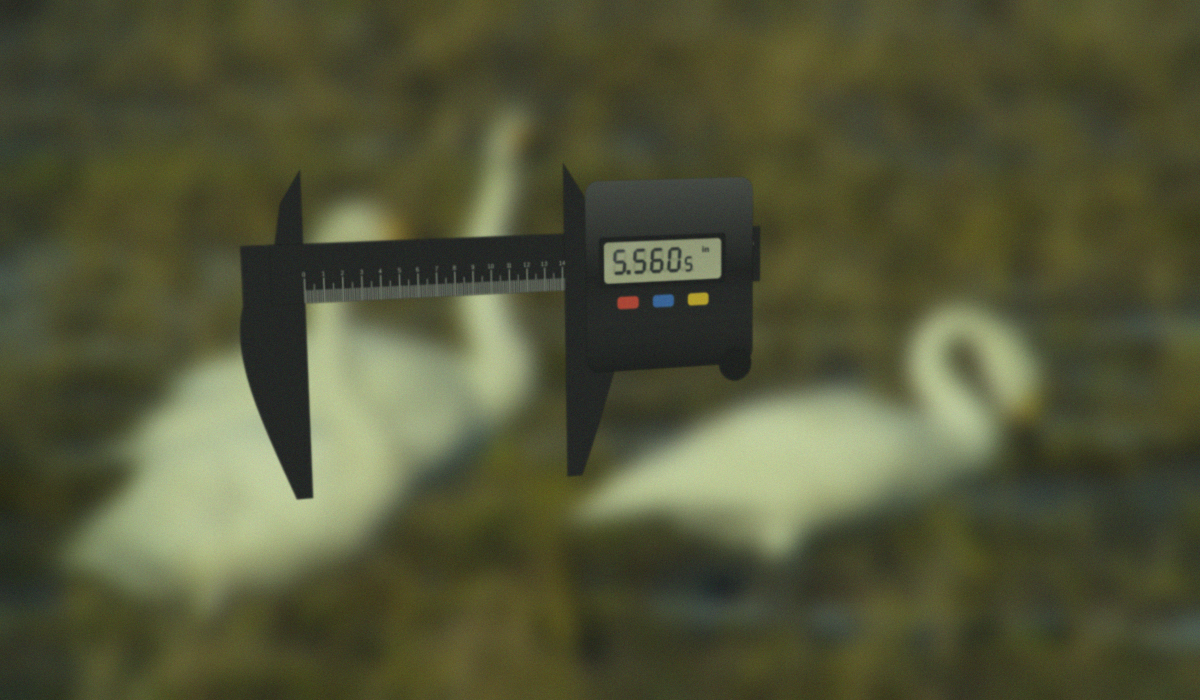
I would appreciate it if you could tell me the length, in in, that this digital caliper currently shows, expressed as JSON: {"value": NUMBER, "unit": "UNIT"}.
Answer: {"value": 5.5605, "unit": "in"}
